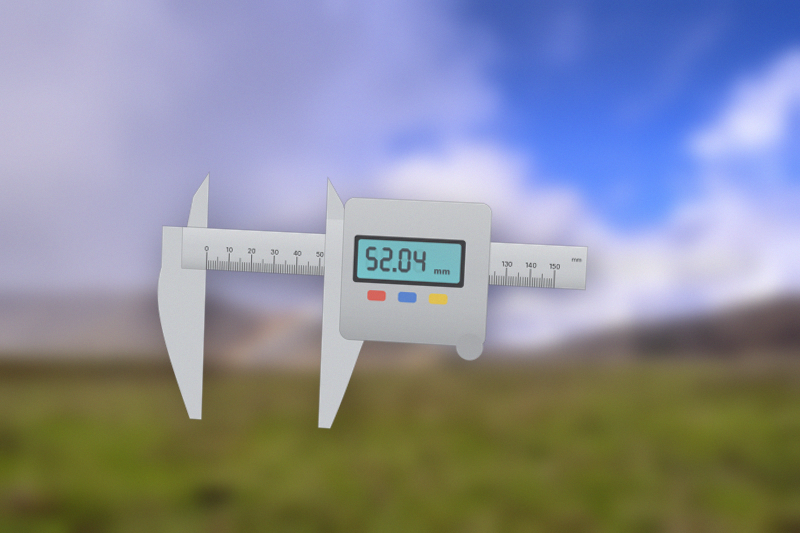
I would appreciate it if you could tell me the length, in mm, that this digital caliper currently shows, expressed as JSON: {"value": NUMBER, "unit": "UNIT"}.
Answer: {"value": 52.04, "unit": "mm"}
